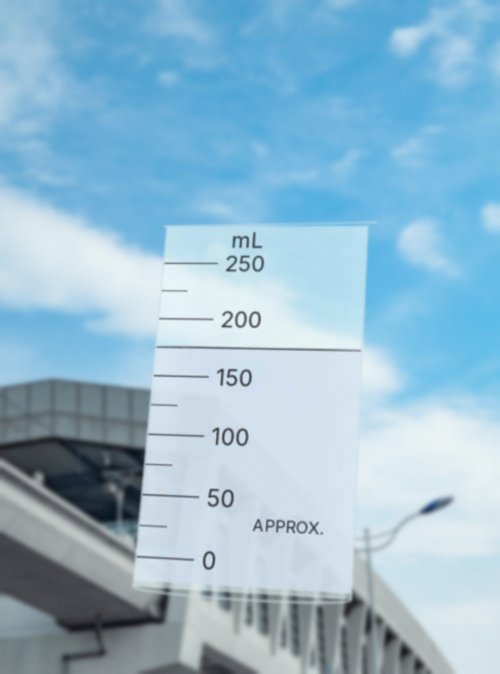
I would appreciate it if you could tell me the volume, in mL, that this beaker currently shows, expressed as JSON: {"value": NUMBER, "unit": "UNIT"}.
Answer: {"value": 175, "unit": "mL"}
